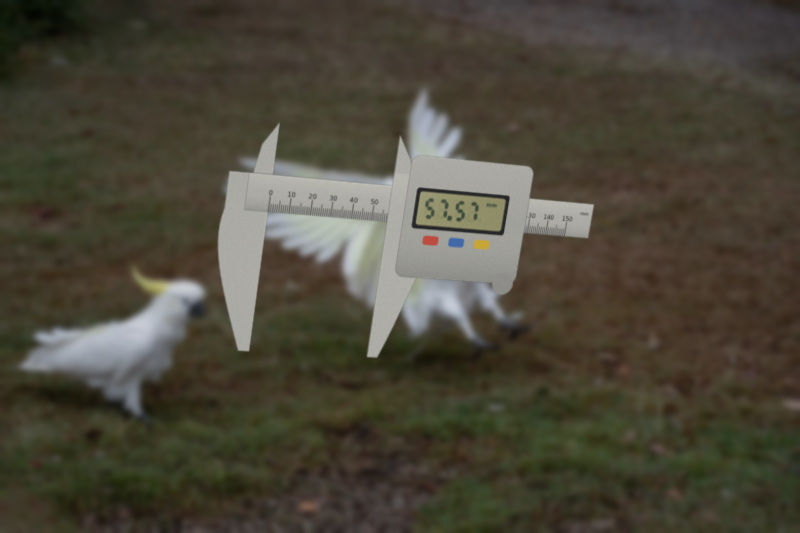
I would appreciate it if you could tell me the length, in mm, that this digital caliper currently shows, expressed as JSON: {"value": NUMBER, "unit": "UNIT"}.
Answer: {"value": 57.57, "unit": "mm"}
